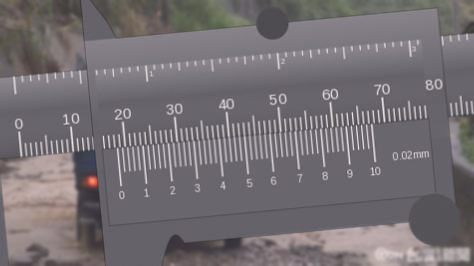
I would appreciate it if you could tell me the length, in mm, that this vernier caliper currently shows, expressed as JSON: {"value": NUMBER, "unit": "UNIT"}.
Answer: {"value": 18.5, "unit": "mm"}
